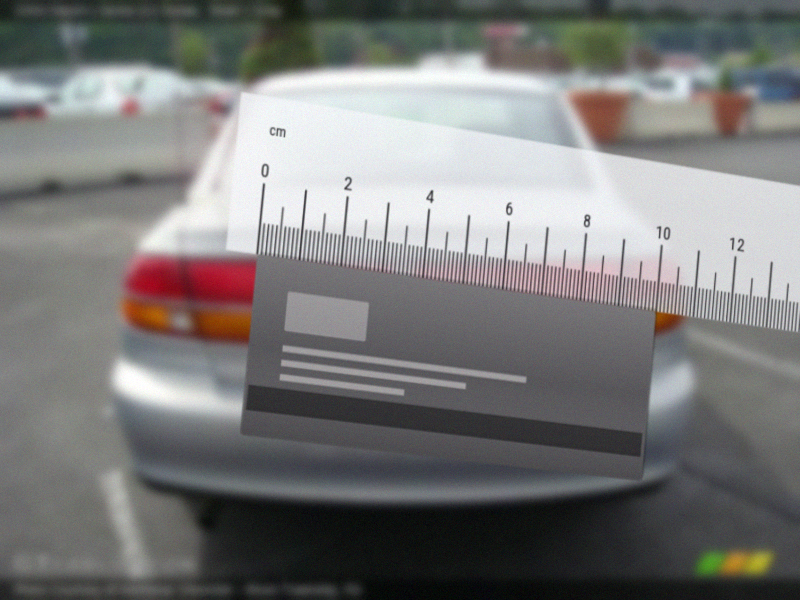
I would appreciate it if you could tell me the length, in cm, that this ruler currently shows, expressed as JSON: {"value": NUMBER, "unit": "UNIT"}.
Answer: {"value": 10, "unit": "cm"}
